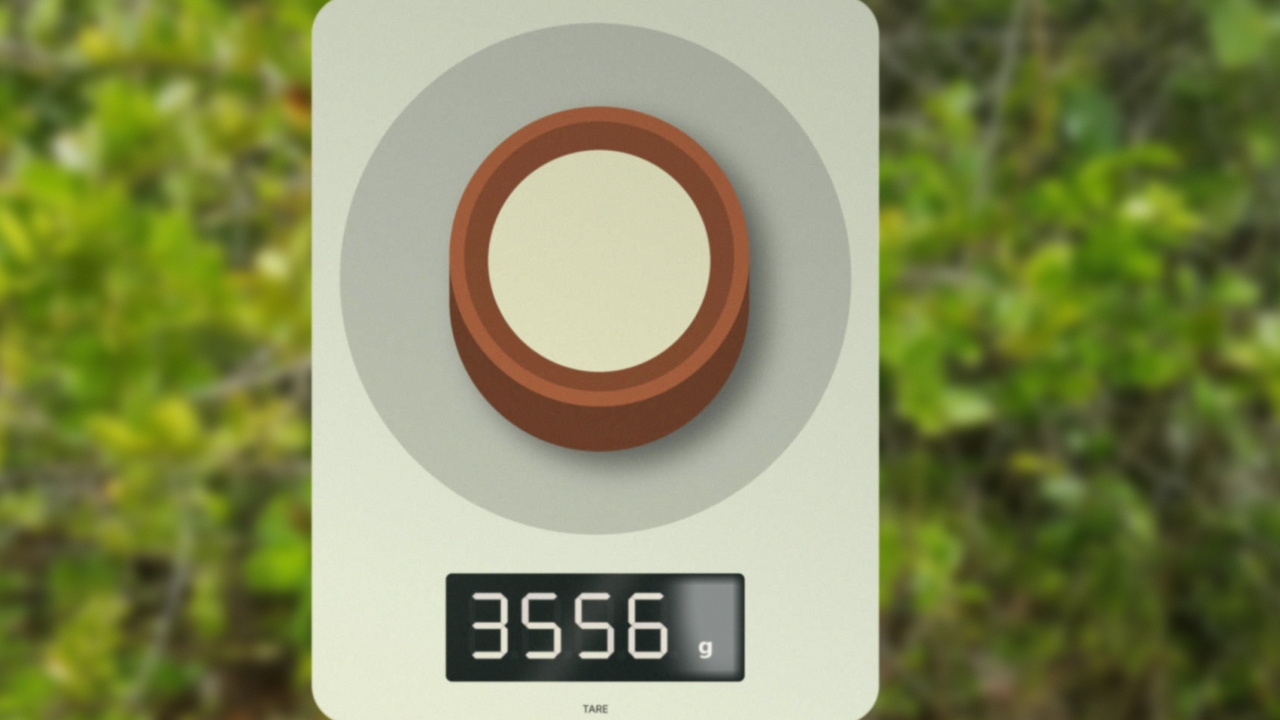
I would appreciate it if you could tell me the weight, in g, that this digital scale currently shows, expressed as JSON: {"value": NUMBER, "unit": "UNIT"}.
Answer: {"value": 3556, "unit": "g"}
